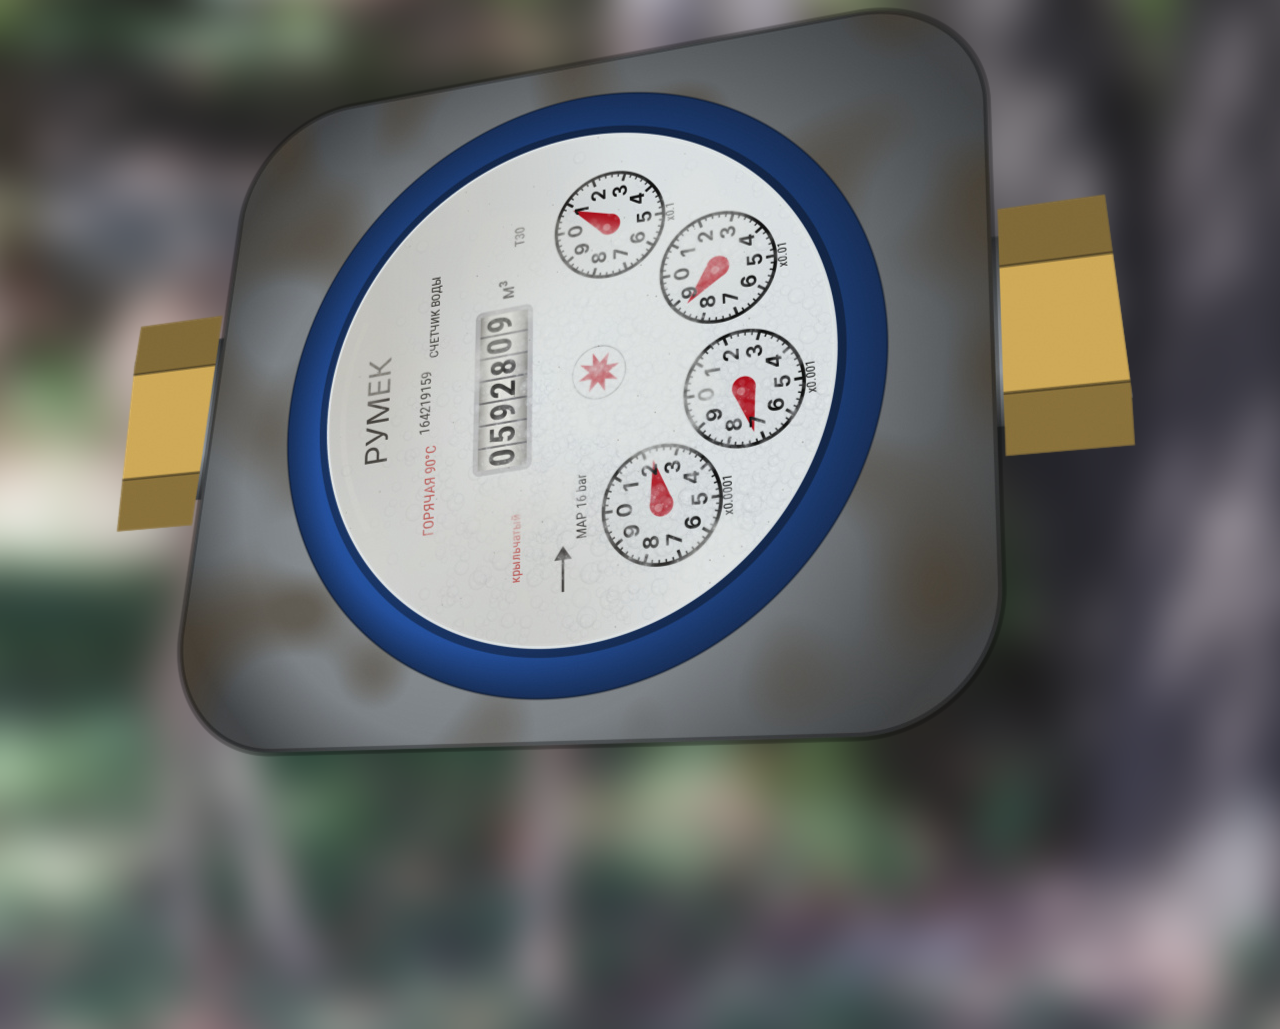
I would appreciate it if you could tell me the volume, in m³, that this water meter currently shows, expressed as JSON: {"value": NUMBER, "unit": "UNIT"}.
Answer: {"value": 592809.0872, "unit": "m³"}
